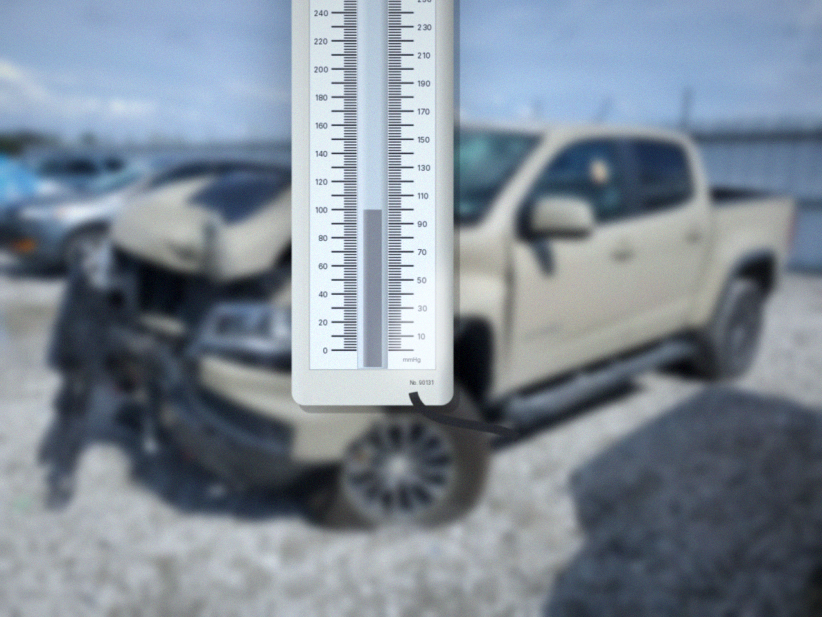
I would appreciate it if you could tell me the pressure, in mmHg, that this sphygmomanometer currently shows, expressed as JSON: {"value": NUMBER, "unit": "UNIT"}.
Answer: {"value": 100, "unit": "mmHg"}
